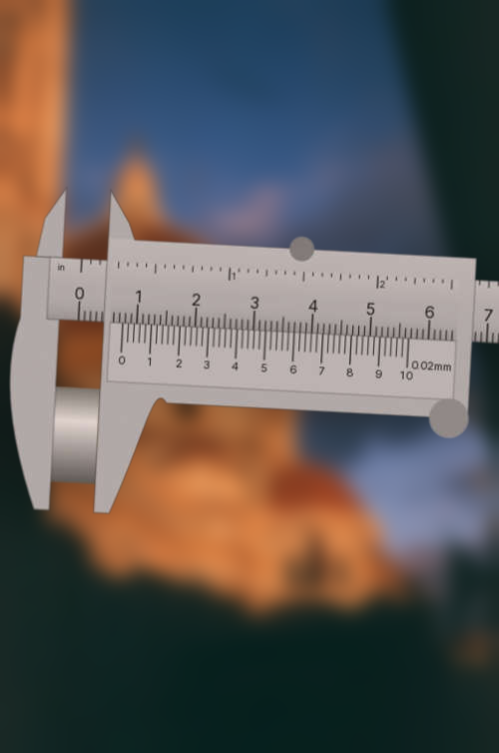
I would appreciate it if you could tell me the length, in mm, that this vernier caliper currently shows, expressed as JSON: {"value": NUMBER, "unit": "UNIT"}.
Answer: {"value": 7.6, "unit": "mm"}
